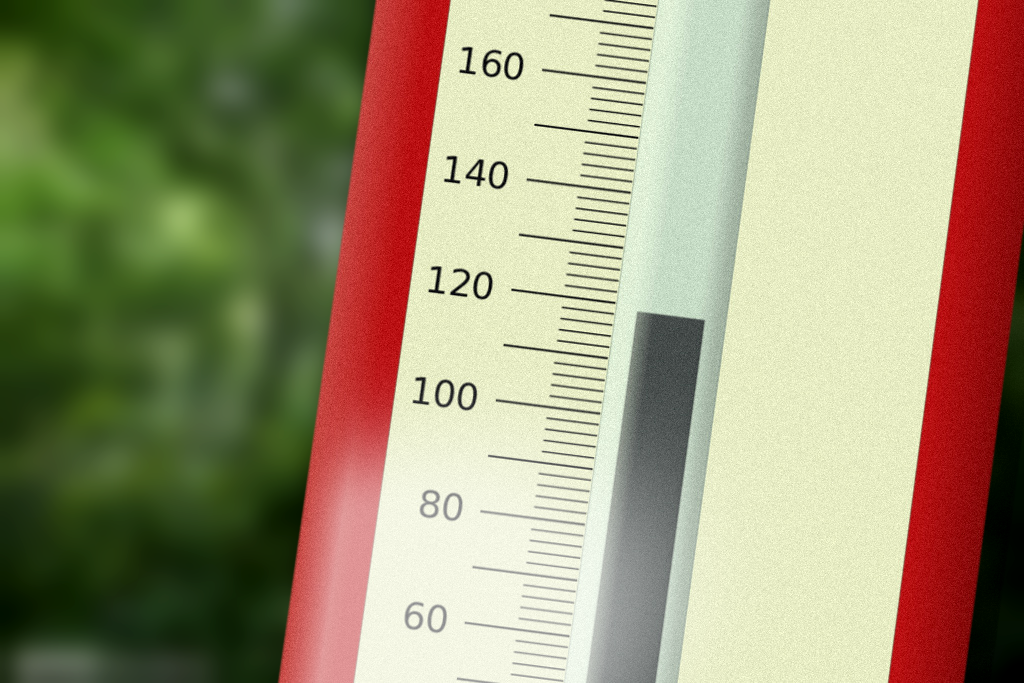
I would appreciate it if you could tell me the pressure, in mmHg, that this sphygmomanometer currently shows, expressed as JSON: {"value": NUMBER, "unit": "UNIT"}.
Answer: {"value": 119, "unit": "mmHg"}
